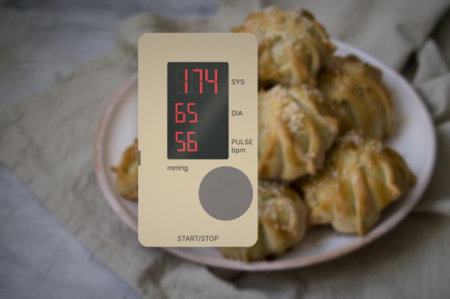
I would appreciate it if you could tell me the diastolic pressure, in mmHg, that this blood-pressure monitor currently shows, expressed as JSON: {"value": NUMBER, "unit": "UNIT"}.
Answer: {"value": 65, "unit": "mmHg"}
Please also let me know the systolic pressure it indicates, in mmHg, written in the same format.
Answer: {"value": 174, "unit": "mmHg"}
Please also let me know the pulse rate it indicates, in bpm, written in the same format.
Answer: {"value": 56, "unit": "bpm"}
